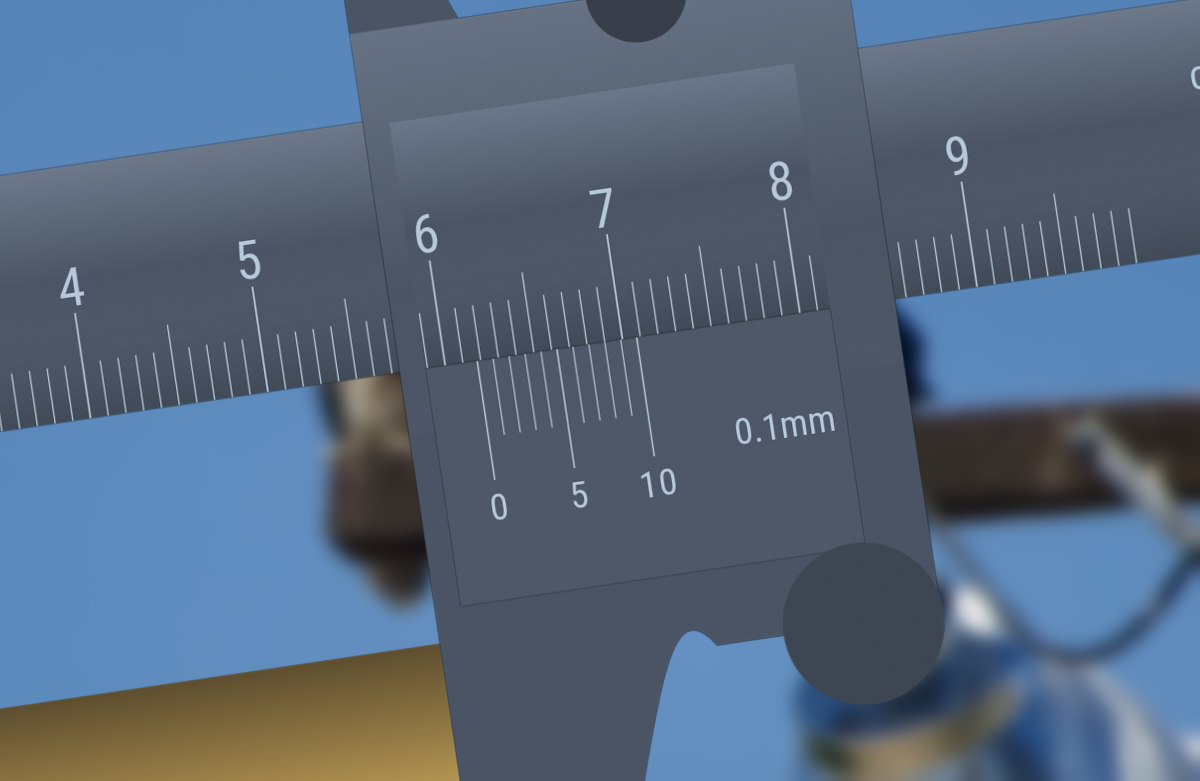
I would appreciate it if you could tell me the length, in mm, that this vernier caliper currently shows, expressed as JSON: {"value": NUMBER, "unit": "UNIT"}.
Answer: {"value": 61.8, "unit": "mm"}
